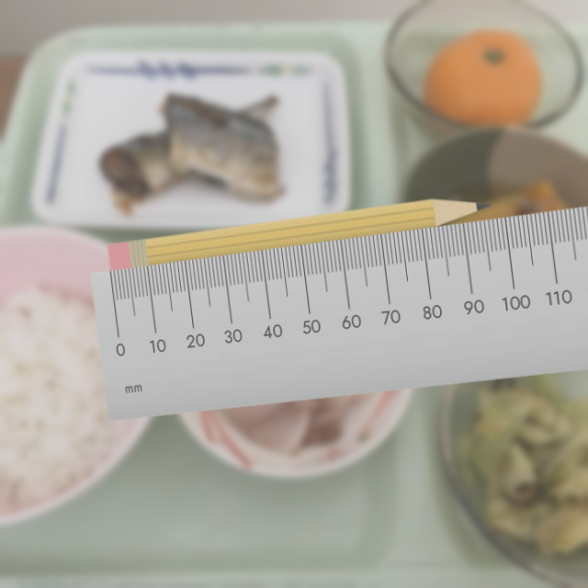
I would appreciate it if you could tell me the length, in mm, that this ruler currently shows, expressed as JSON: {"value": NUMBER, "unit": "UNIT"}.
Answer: {"value": 97, "unit": "mm"}
